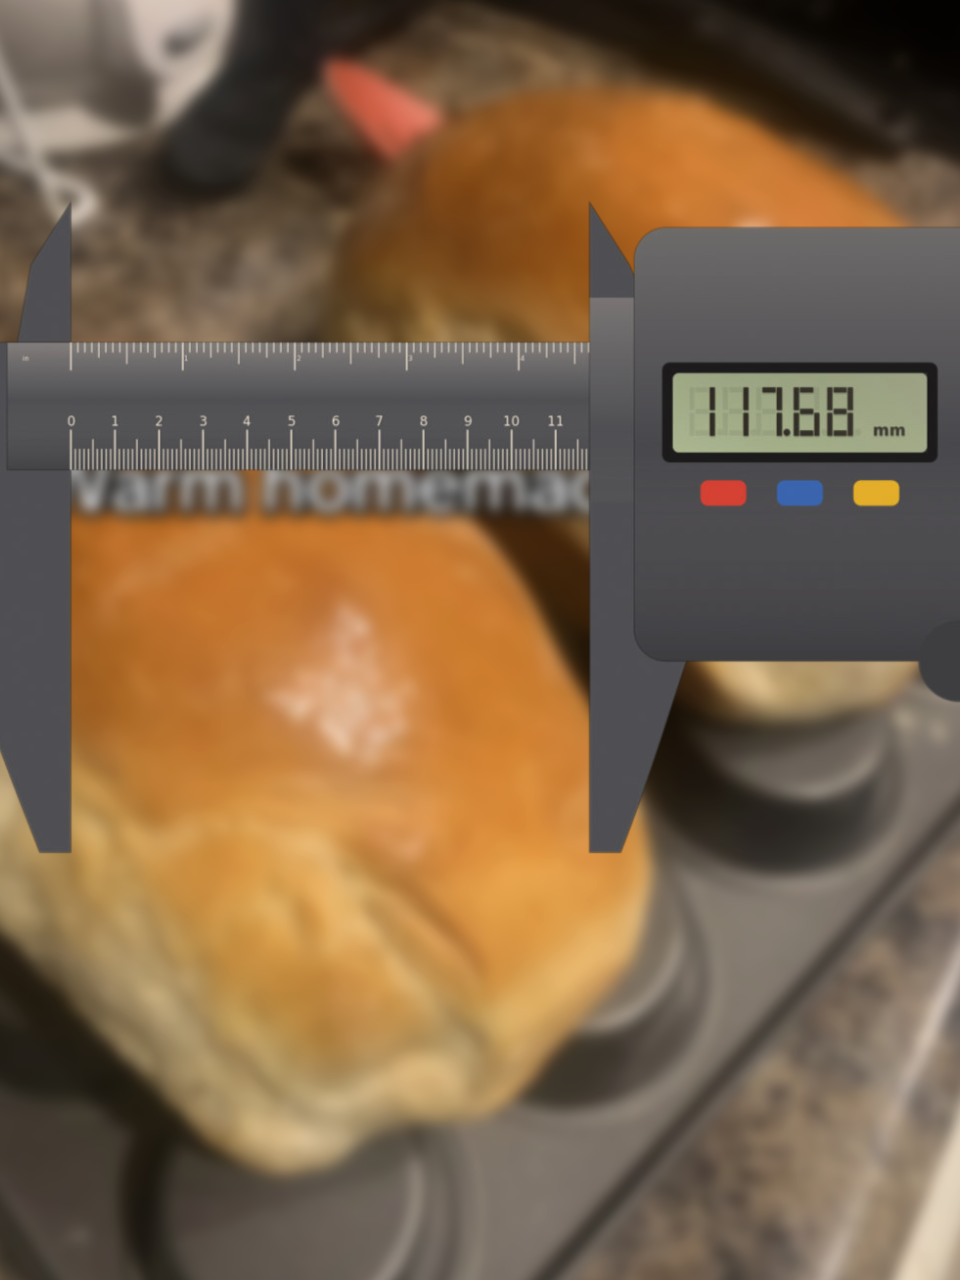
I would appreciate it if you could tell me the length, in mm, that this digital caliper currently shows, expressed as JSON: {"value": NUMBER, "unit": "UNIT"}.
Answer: {"value": 117.68, "unit": "mm"}
